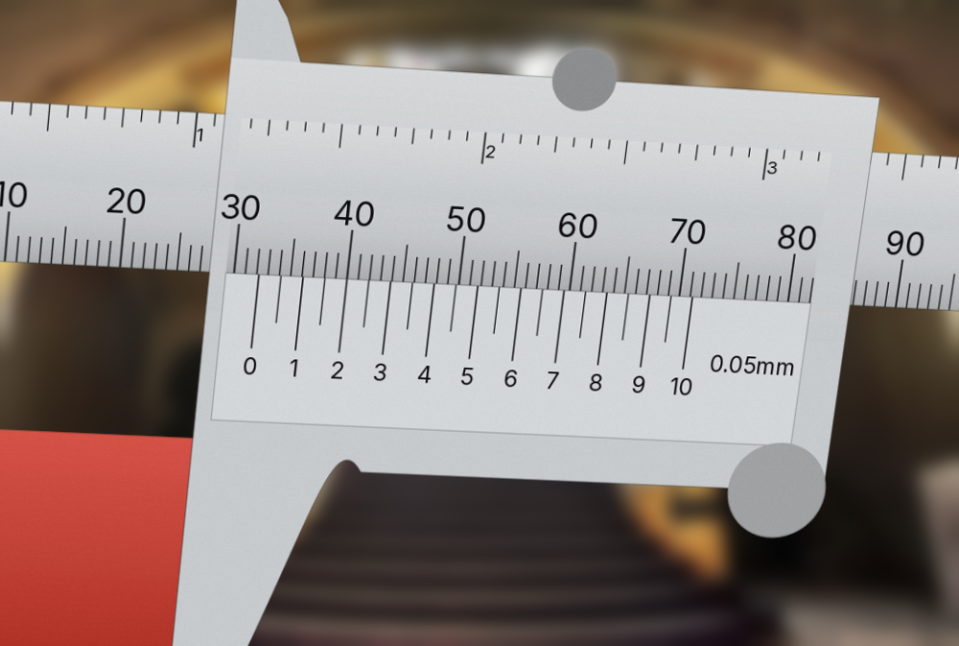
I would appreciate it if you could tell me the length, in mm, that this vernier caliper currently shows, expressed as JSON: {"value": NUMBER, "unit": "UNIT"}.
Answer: {"value": 32.2, "unit": "mm"}
